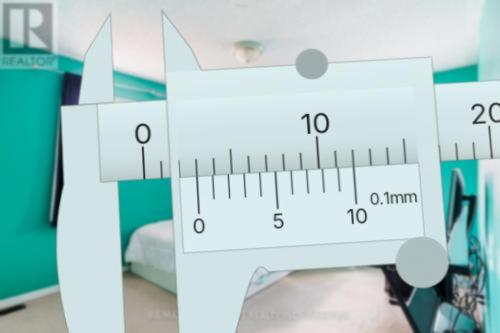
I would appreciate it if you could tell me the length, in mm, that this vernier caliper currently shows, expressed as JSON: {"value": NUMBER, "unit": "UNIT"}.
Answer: {"value": 3.0, "unit": "mm"}
